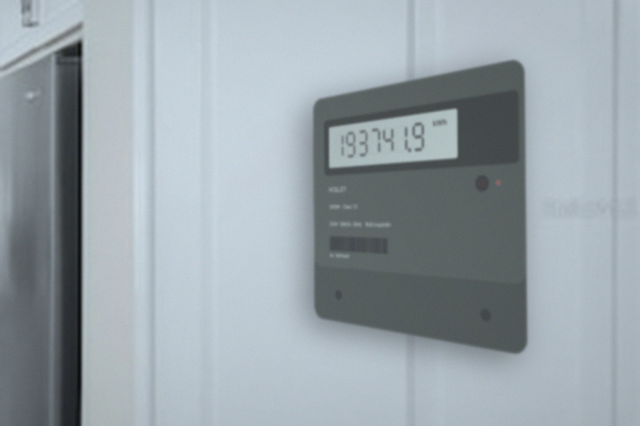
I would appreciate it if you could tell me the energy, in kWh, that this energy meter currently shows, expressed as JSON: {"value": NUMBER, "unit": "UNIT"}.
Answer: {"value": 193741.9, "unit": "kWh"}
